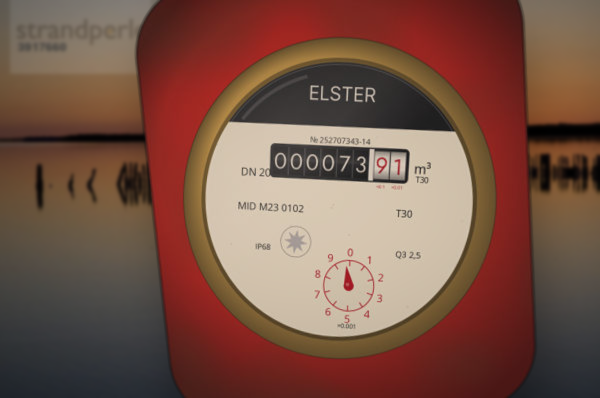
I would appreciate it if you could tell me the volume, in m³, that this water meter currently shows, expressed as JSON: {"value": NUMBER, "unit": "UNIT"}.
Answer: {"value": 73.909, "unit": "m³"}
